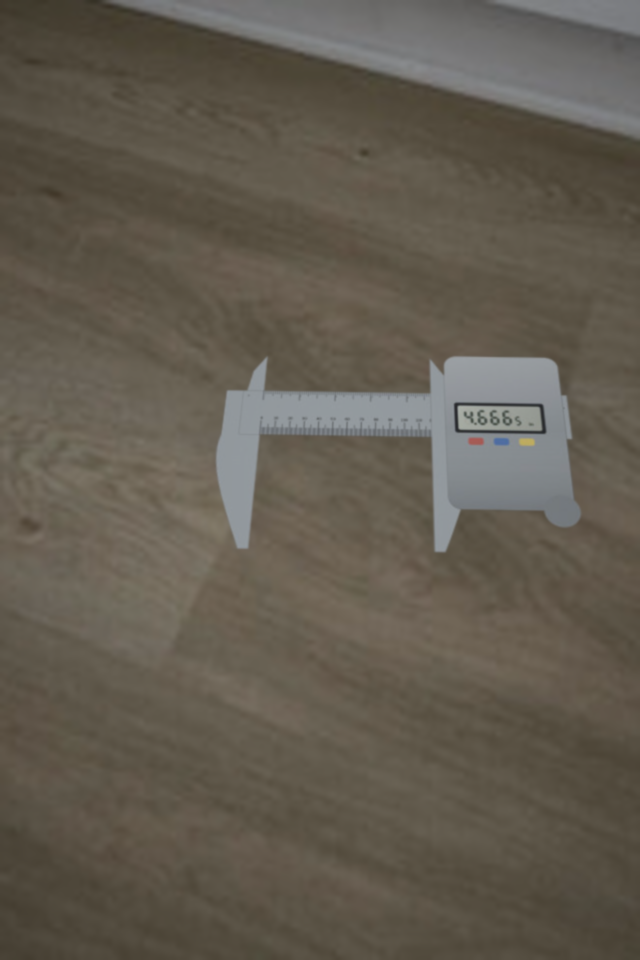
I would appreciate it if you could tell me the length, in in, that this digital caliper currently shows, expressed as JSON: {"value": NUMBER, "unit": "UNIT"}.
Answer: {"value": 4.6665, "unit": "in"}
